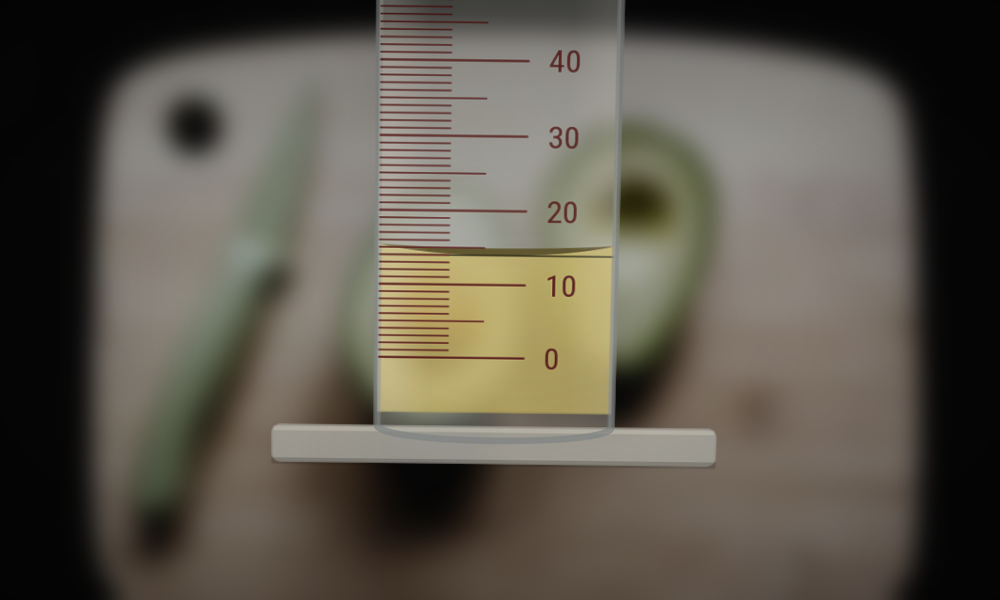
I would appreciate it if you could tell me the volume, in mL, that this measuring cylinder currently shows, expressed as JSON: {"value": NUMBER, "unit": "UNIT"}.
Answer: {"value": 14, "unit": "mL"}
